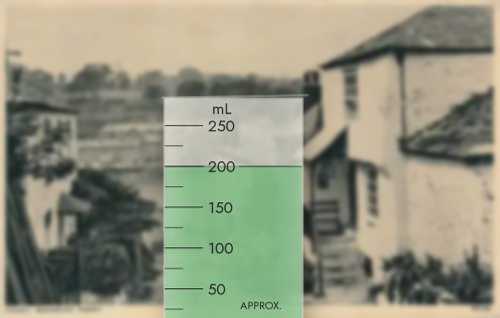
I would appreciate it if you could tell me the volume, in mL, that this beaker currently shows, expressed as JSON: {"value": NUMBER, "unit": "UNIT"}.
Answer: {"value": 200, "unit": "mL"}
